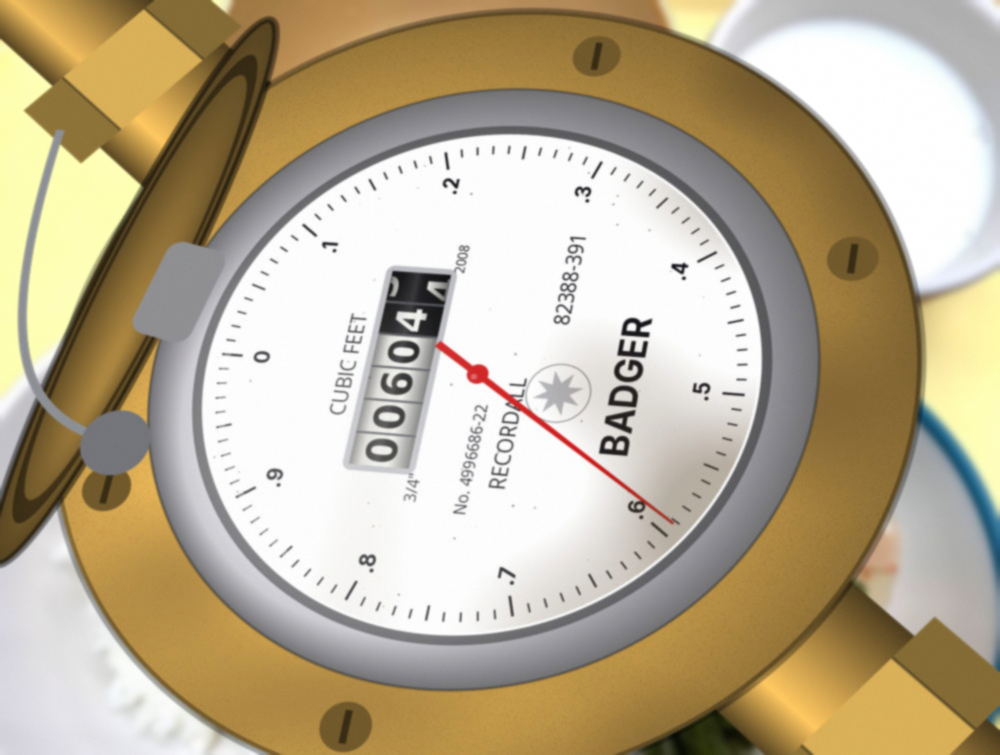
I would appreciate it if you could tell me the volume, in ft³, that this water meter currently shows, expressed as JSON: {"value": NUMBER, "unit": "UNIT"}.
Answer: {"value": 6043.59, "unit": "ft³"}
